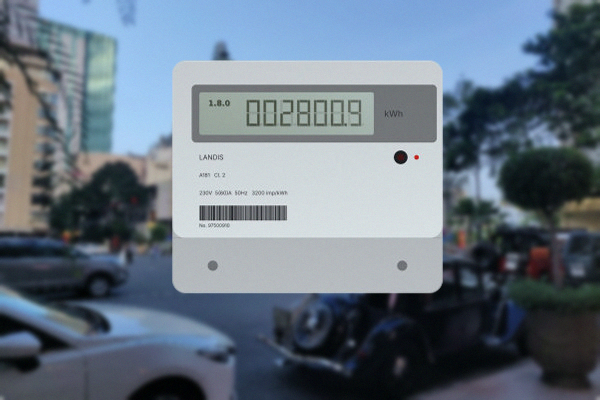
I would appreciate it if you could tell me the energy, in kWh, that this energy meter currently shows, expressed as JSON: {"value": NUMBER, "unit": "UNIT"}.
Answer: {"value": 2800.9, "unit": "kWh"}
